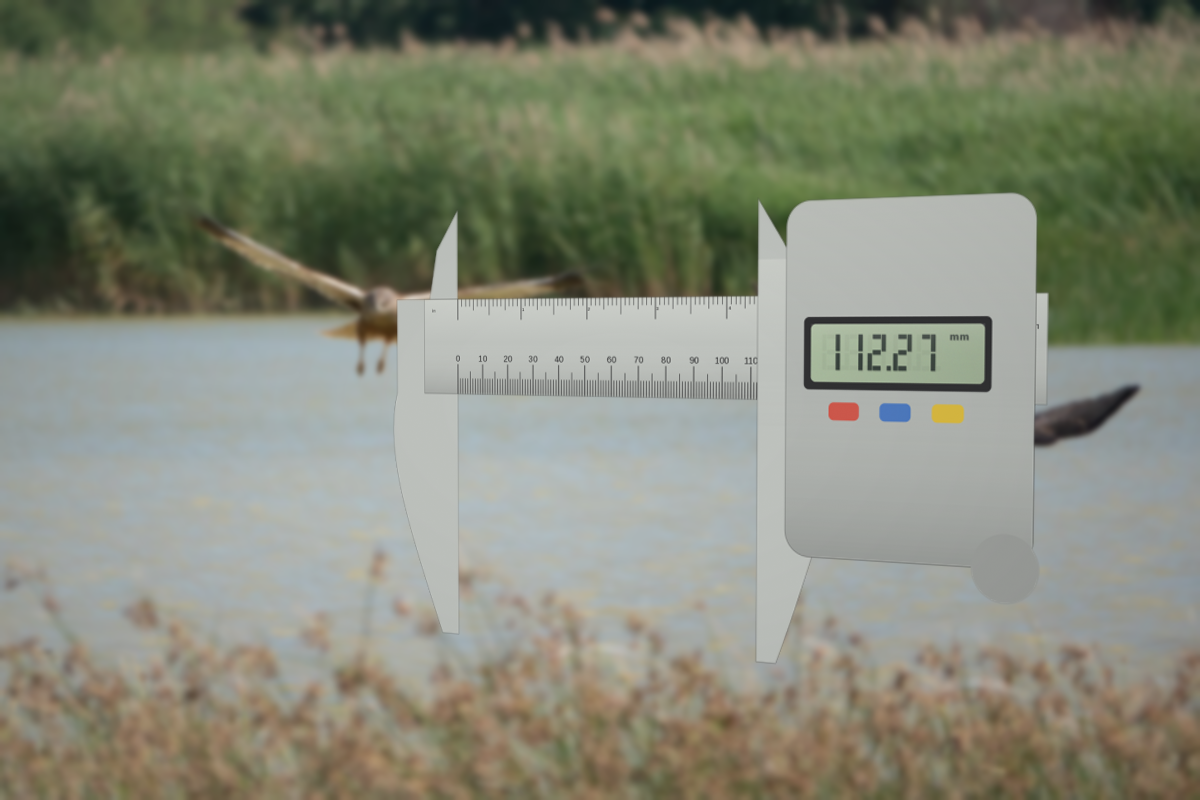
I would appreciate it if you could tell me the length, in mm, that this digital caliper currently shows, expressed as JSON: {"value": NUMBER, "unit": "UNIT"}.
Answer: {"value": 112.27, "unit": "mm"}
